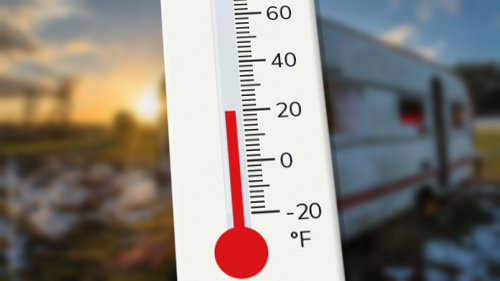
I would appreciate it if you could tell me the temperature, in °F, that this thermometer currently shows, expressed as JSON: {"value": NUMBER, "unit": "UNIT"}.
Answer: {"value": 20, "unit": "°F"}
